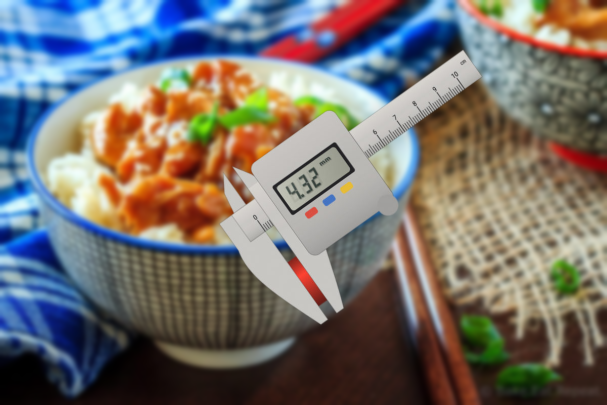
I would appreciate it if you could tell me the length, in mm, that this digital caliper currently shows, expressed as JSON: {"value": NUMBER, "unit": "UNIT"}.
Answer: {"value": 4.32, "unit": "mm"}
